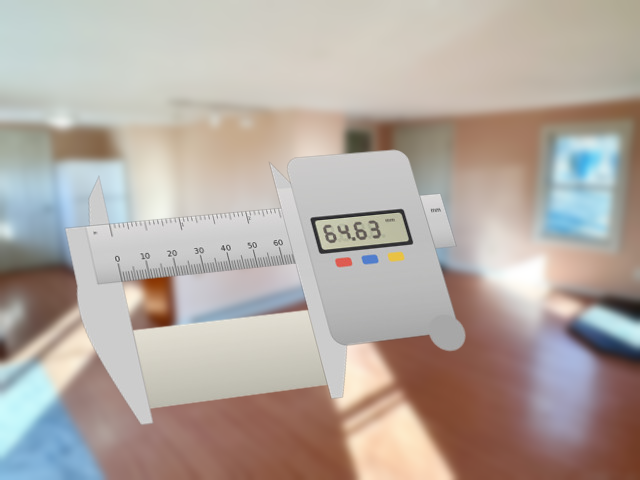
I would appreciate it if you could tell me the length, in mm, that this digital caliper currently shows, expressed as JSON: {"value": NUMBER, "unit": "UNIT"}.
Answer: {"value": 64.63, "unit": "mm"}
